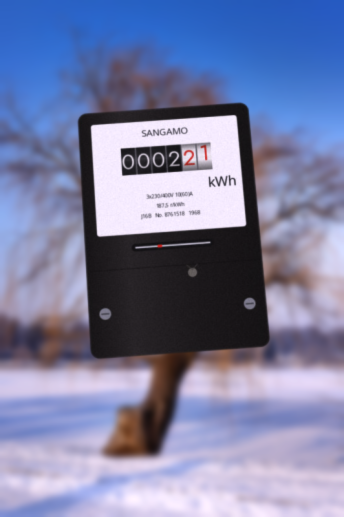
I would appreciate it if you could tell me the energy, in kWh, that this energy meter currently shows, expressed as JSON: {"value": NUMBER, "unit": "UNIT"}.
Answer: {"value": 2.21, "unit": "kWh"}
